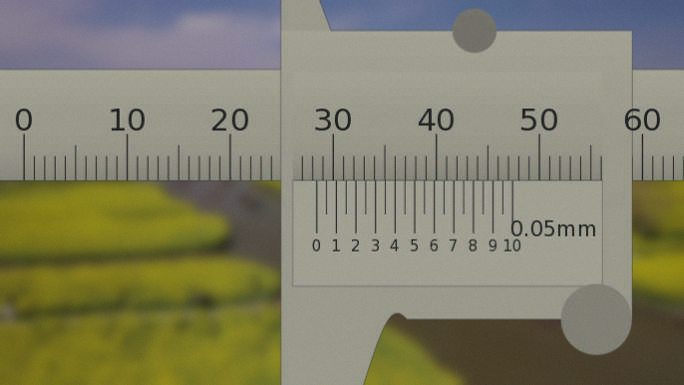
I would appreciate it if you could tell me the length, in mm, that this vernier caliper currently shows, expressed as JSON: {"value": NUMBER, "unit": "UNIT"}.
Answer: {"value": 28.4, "unit": "mm"}
